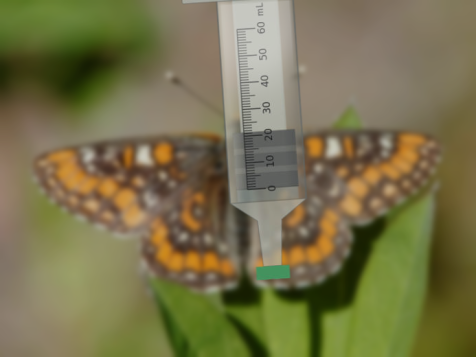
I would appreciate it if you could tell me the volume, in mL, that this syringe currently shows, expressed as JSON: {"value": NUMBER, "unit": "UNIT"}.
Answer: {"value": 0, "unit": "mL"}
